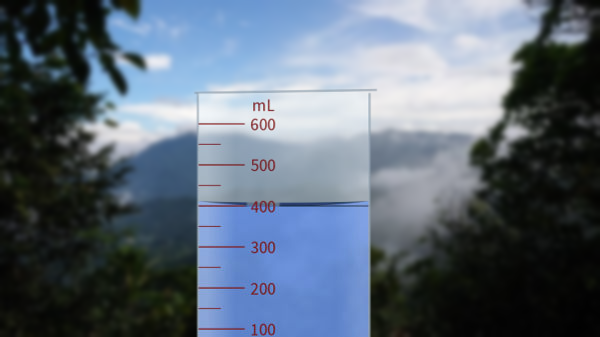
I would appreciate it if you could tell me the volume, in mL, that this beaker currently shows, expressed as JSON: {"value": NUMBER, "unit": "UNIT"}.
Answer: {"value": 400, "unit": "mL"}
